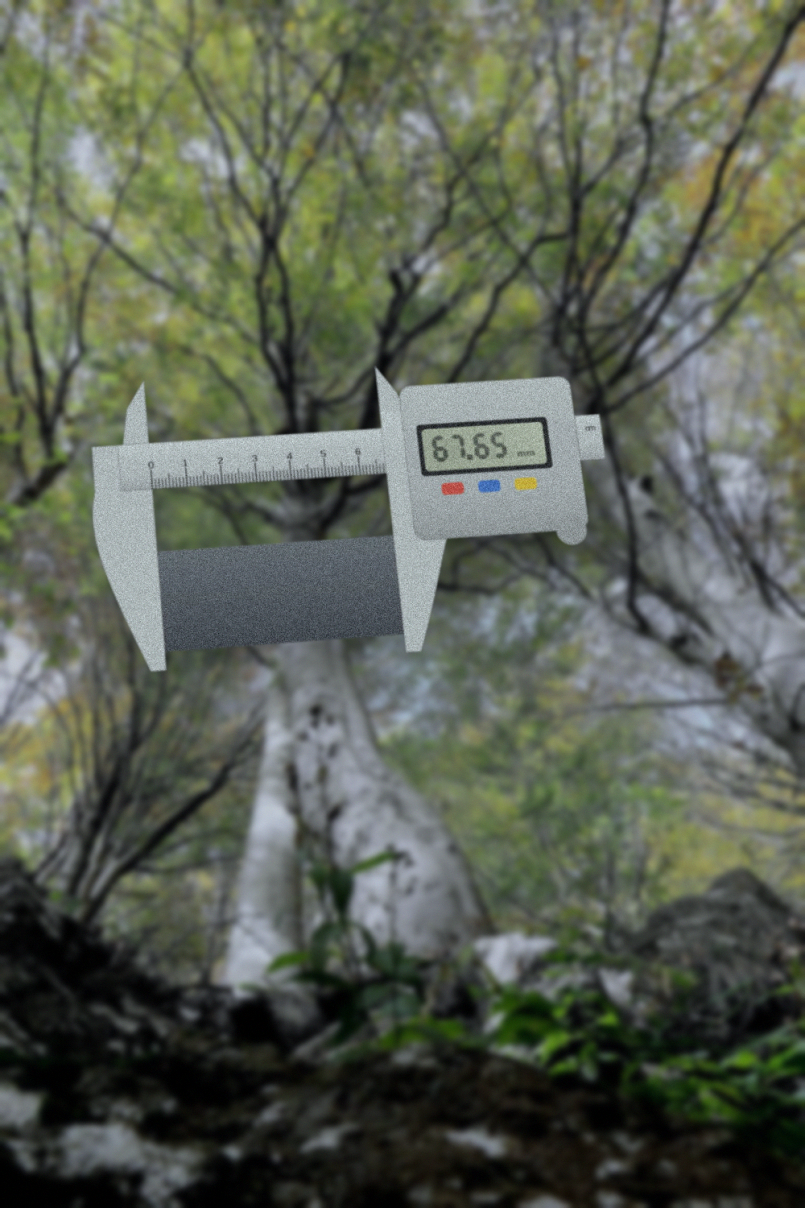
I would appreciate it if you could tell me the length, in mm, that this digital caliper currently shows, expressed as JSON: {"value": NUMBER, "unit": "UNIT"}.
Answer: {"value": 67.65, "unit": "mm"}
